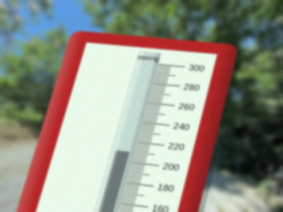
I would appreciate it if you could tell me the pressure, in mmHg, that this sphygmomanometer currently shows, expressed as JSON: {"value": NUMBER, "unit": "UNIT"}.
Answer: {"value": 210, "unit": "mmHg"}
